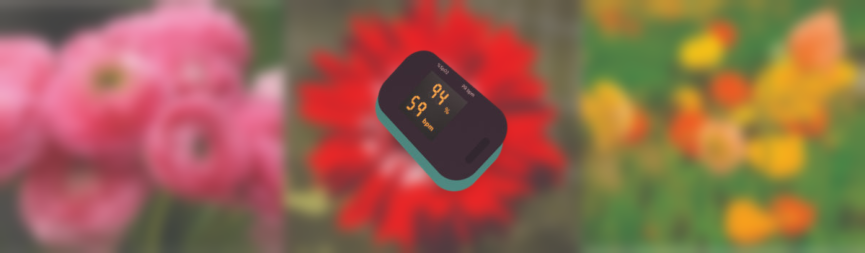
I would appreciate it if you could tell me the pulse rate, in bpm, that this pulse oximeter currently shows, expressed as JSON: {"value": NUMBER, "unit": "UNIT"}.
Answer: {"value": 59, "unit": "bpm"}
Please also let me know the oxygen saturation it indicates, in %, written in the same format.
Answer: {"value": 94, "unit": "%"}
